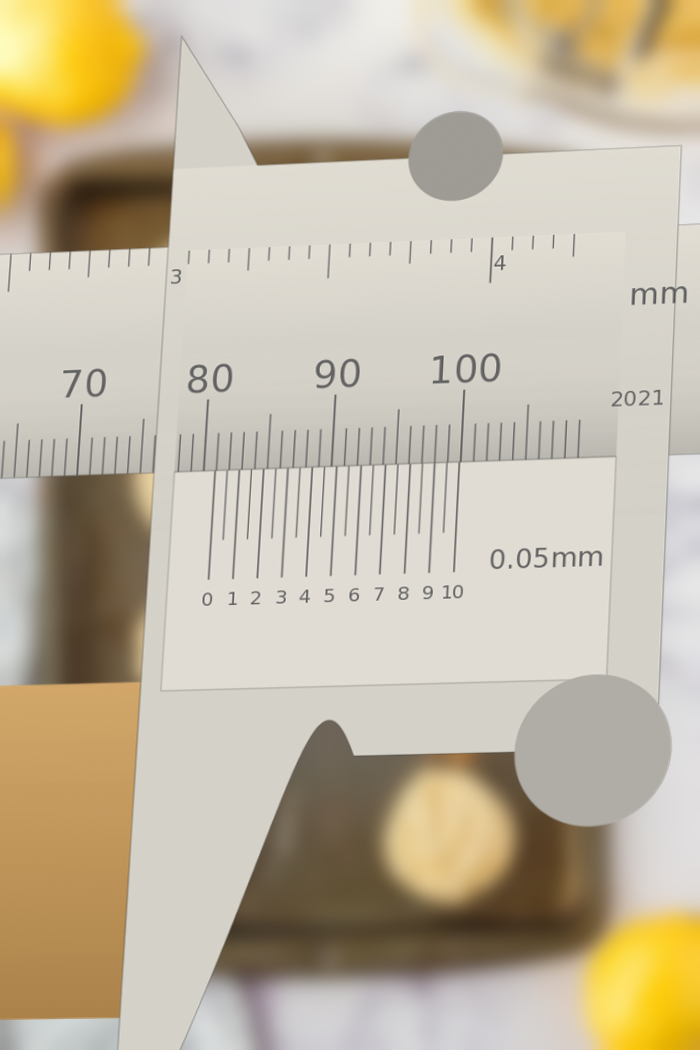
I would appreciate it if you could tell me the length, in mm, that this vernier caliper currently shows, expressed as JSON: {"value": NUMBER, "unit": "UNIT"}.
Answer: {"value": 80.9, "unit": "mm"}
